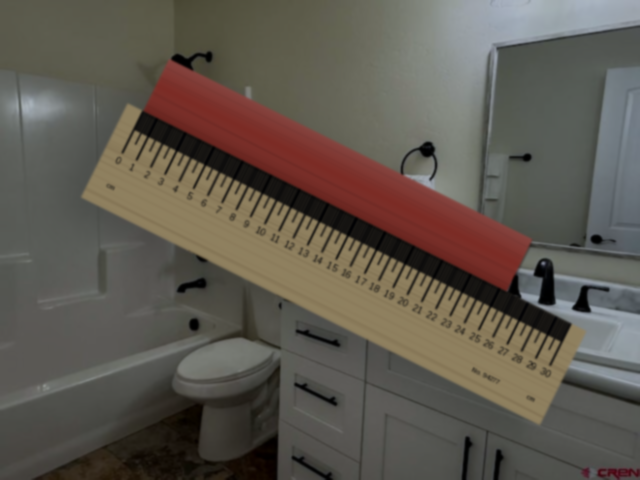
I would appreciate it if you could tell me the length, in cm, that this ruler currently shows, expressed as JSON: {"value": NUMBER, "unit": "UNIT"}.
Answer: {"value": 25.5, "unit": "cm"}
